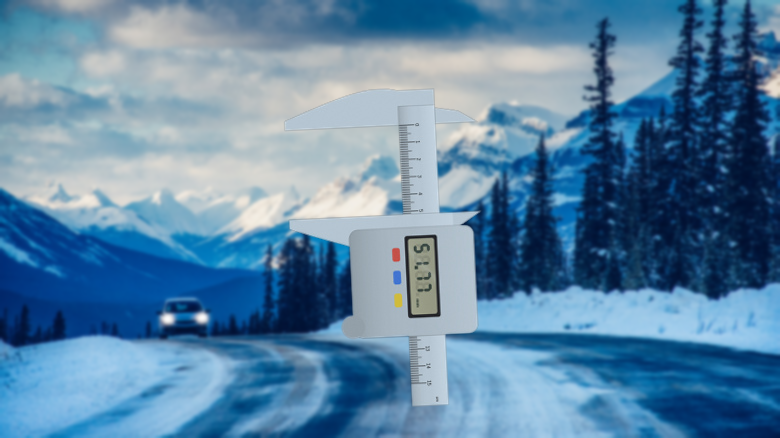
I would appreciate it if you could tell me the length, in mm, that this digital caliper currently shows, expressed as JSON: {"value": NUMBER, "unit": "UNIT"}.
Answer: {"value": 51.77, "unit": "mm"}
